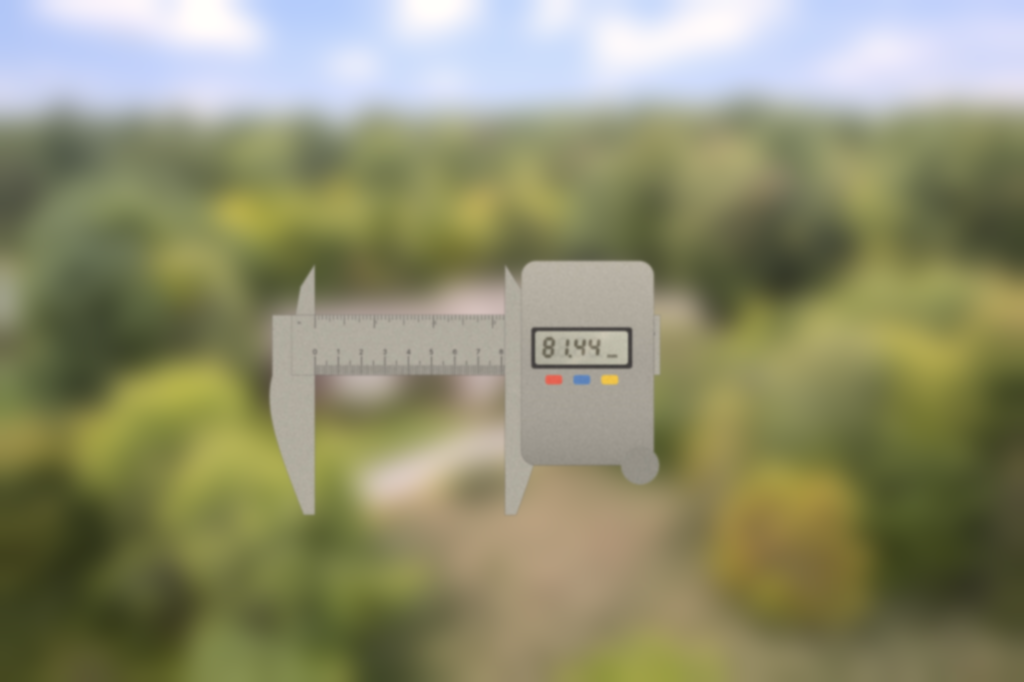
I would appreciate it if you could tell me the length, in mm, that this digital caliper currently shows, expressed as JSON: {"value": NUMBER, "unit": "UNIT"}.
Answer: {"value": 81.44, "unit": "mm"}
